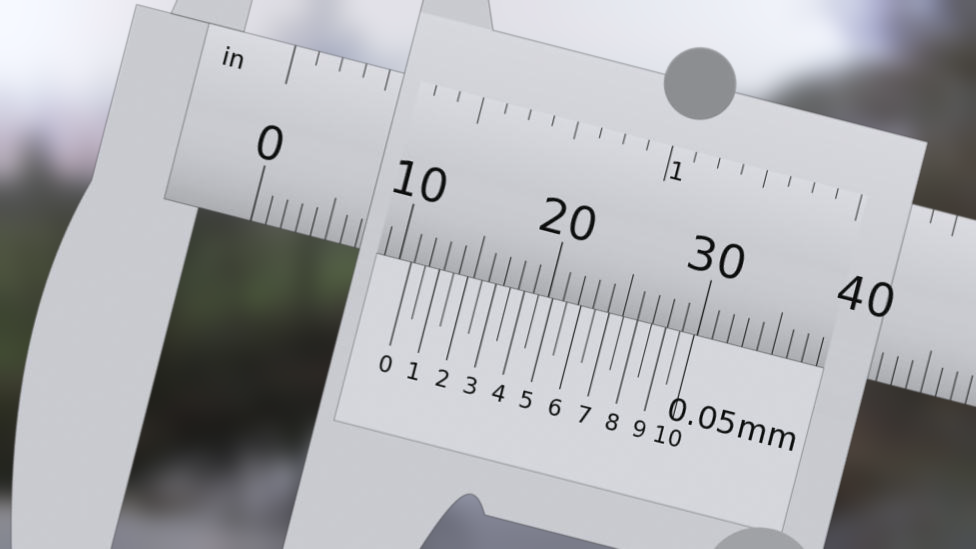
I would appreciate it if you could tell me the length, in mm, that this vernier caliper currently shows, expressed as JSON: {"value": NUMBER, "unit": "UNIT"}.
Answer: {"value": 10.8, "unit": "mm"}
